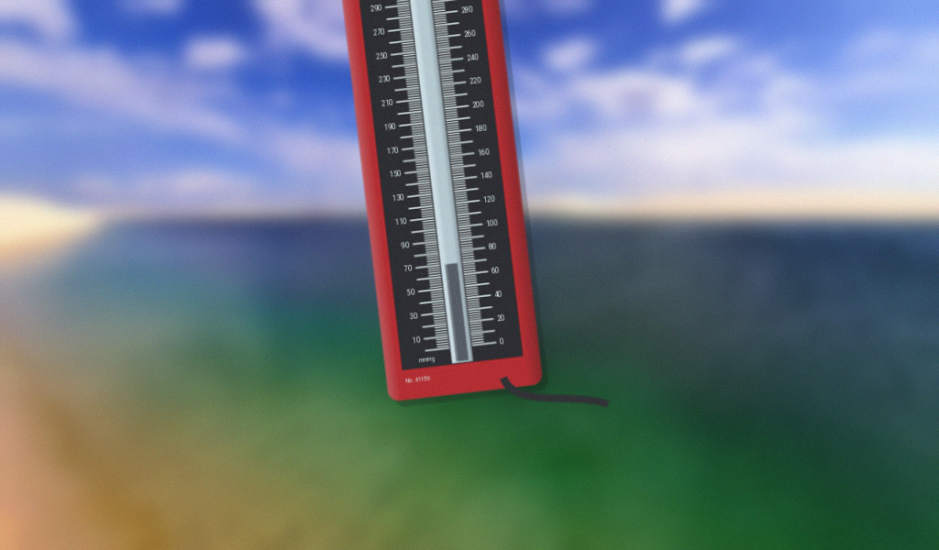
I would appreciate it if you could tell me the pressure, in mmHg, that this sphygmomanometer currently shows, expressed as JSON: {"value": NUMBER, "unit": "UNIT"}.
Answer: {"value": 70, "unit": "mmHg"}
